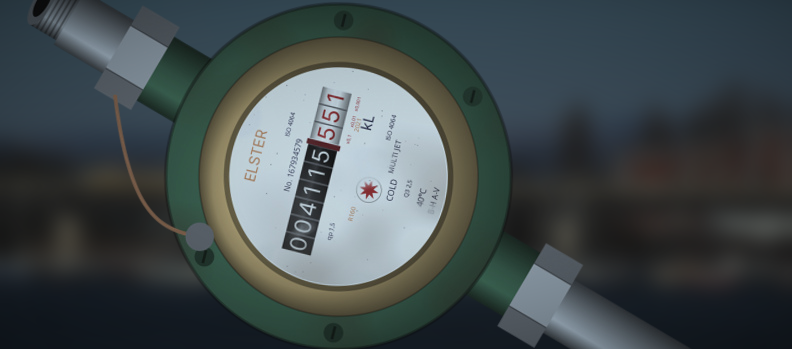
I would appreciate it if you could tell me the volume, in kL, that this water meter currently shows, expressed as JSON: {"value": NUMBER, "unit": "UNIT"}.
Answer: {"value": 4115.551, "unit": "kL"}
